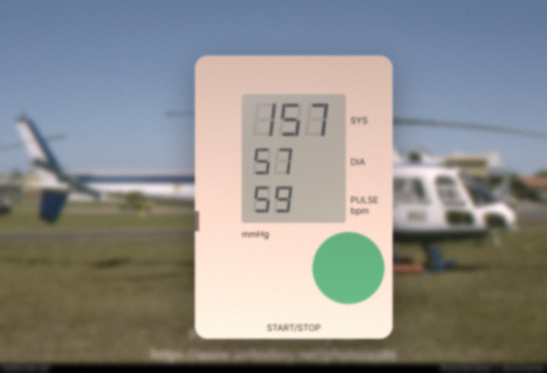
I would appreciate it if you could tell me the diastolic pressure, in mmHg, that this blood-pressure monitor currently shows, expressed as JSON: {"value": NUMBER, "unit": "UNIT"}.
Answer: {"value": 57, "unit": "mmHg"}
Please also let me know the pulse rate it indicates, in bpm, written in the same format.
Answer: {"value": 59, "unit": "bpm"}
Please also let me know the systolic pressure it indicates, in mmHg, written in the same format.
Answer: {"value": 157, "unit": "mmHg"}
